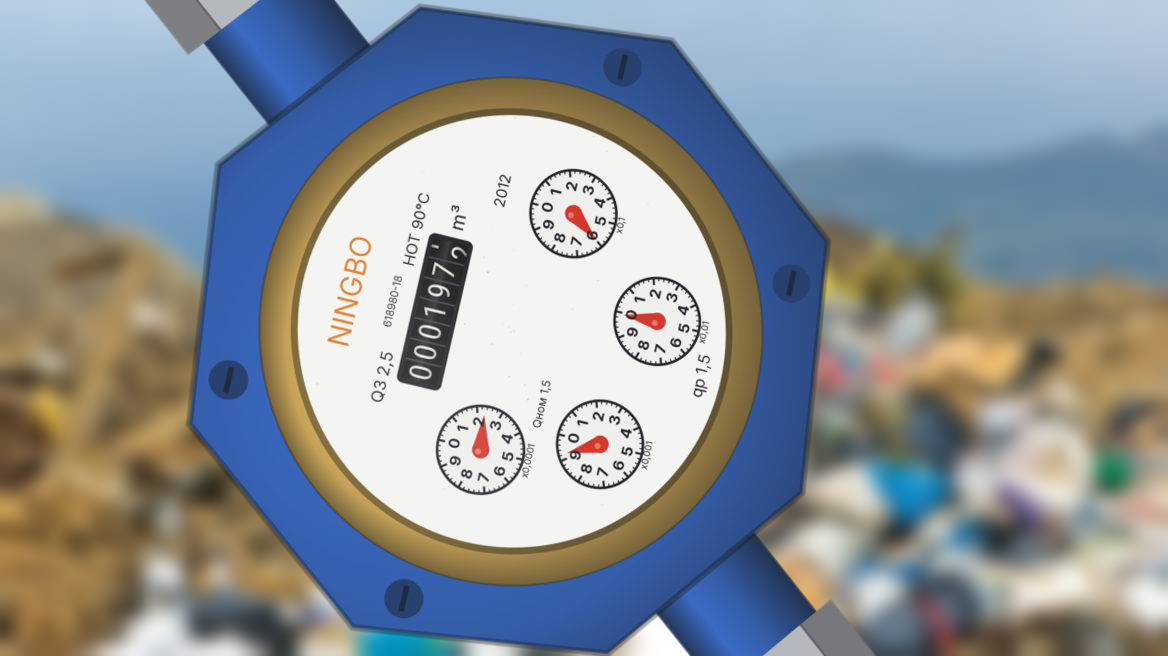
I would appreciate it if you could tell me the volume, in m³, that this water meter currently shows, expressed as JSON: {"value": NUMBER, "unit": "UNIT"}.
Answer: {"value": 1971.5992, "unit": "m³"}
